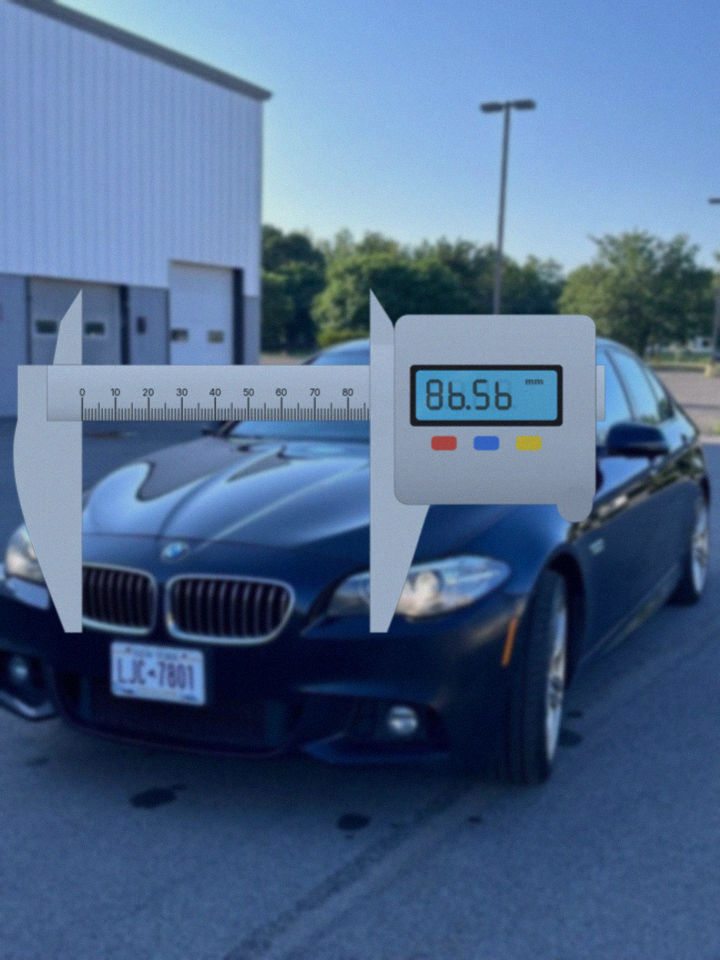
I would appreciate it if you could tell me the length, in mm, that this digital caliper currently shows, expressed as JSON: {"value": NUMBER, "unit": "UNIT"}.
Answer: {"value": 86.56, "unit": "mm"}
